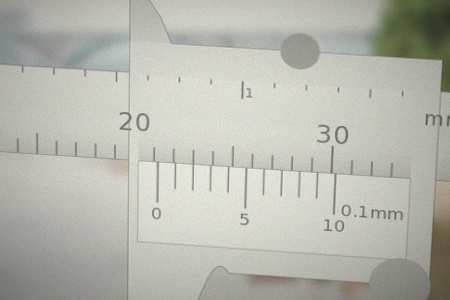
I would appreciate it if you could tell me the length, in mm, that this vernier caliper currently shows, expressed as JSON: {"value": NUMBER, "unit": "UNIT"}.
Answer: {"value": 21.2, "unit": "mm"}
